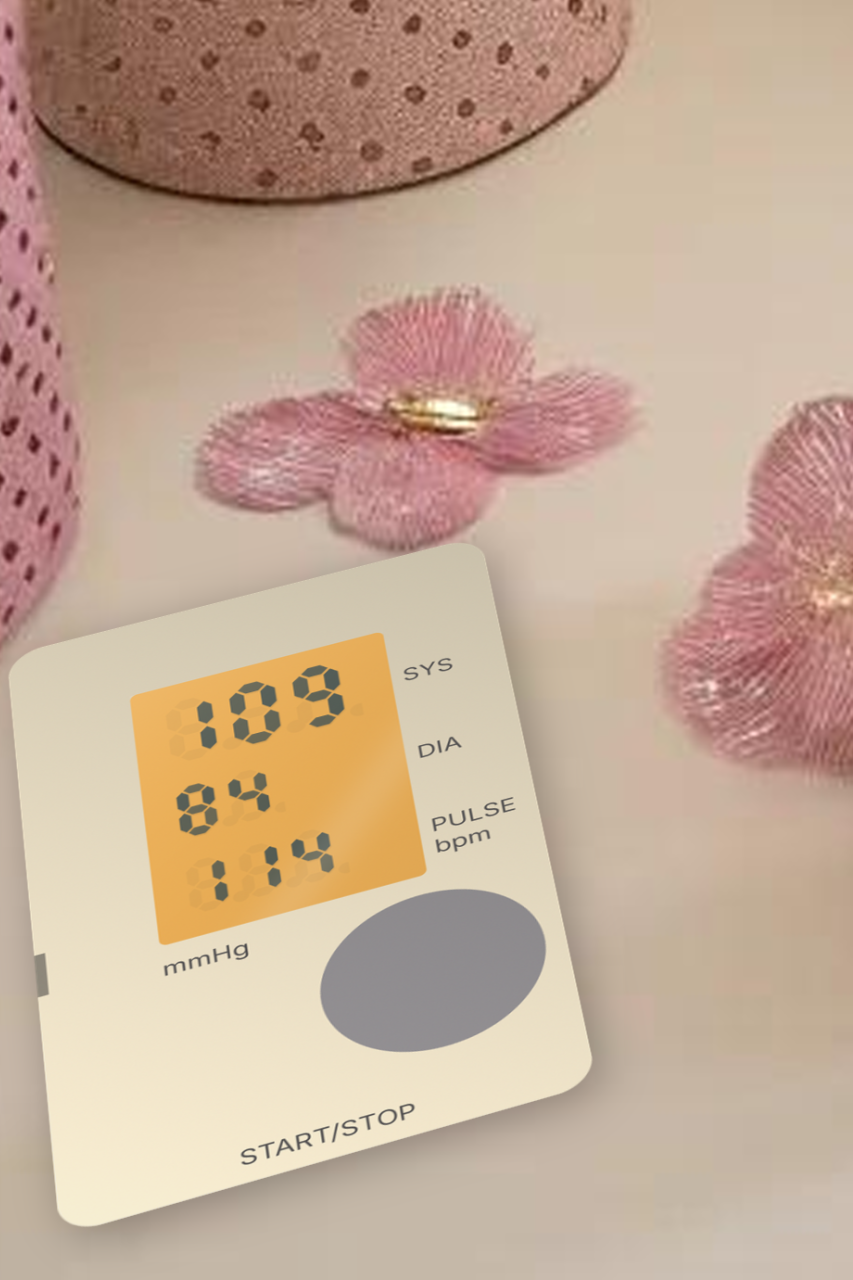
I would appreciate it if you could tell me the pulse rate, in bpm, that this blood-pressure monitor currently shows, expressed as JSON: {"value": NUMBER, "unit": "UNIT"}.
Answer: {"value": 114, "unit": "bpm"}
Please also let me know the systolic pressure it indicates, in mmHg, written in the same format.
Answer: {"value": 109, "unit": "mmHg"}
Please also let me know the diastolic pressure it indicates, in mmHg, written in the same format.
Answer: {"value": 84, "unit": "mmHg"}
